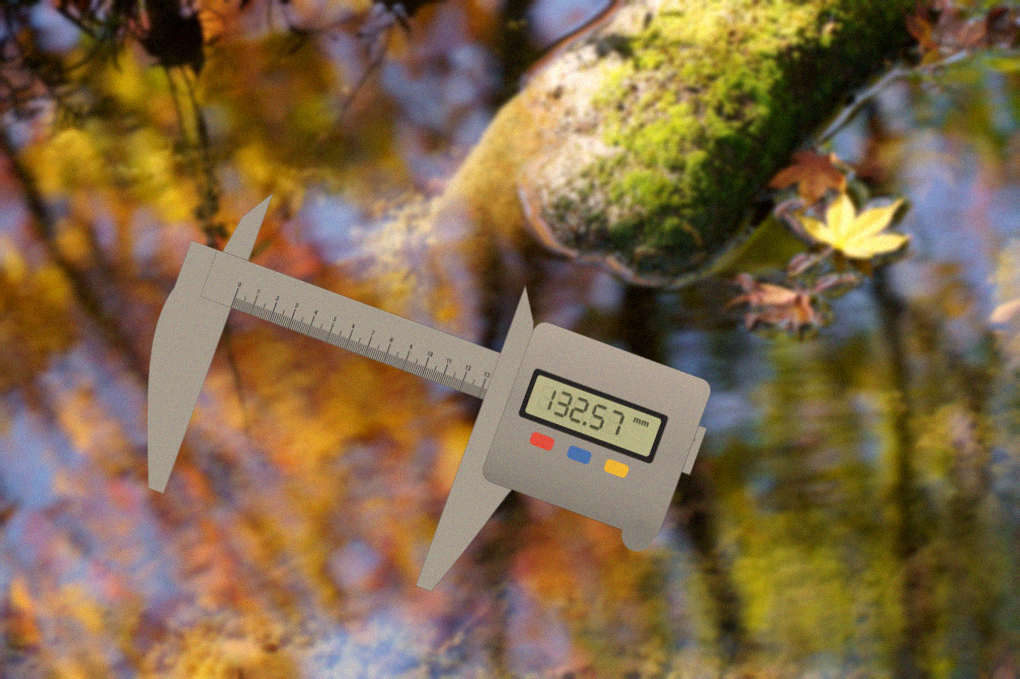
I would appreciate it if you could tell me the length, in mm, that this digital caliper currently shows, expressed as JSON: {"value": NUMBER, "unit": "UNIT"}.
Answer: {"value": 132.57, "unit": "mm"}
